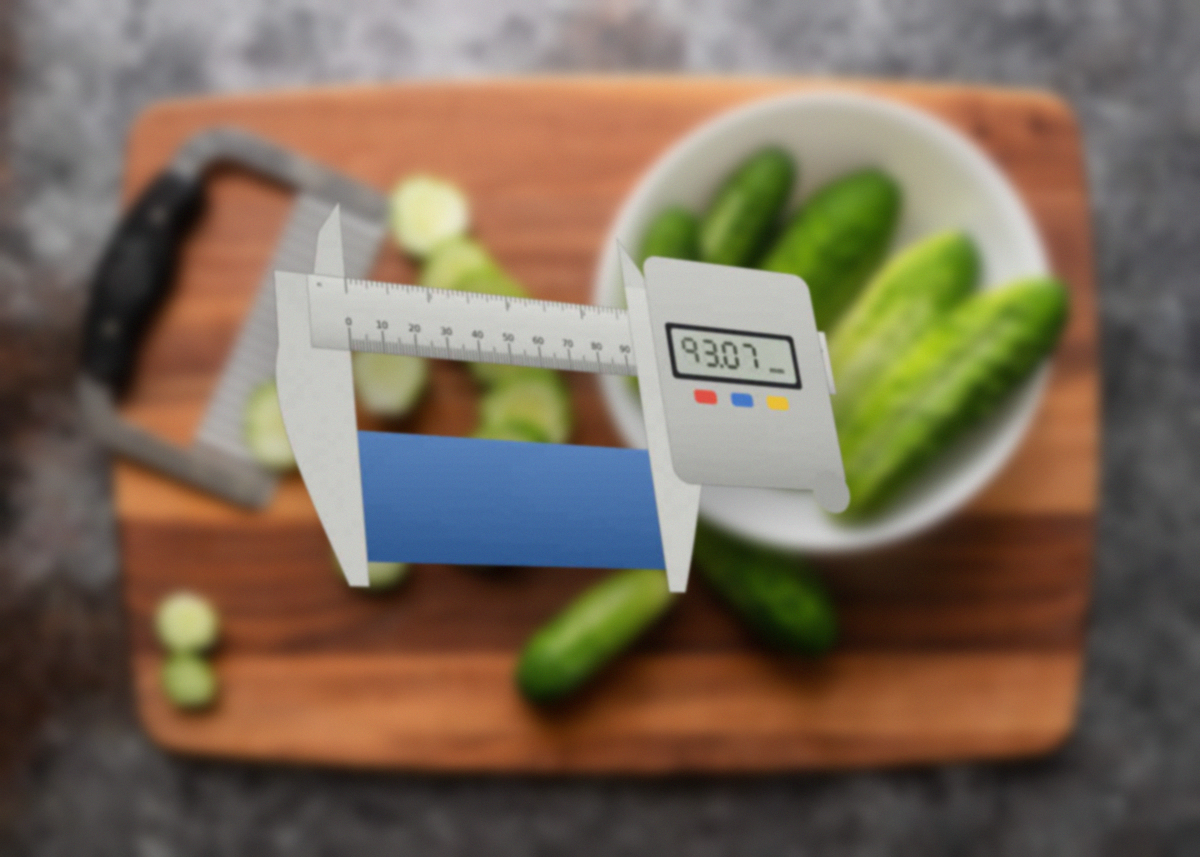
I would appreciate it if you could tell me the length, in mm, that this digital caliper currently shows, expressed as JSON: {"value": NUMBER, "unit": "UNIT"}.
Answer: {"value": 93.07, "unit": "mm"}
